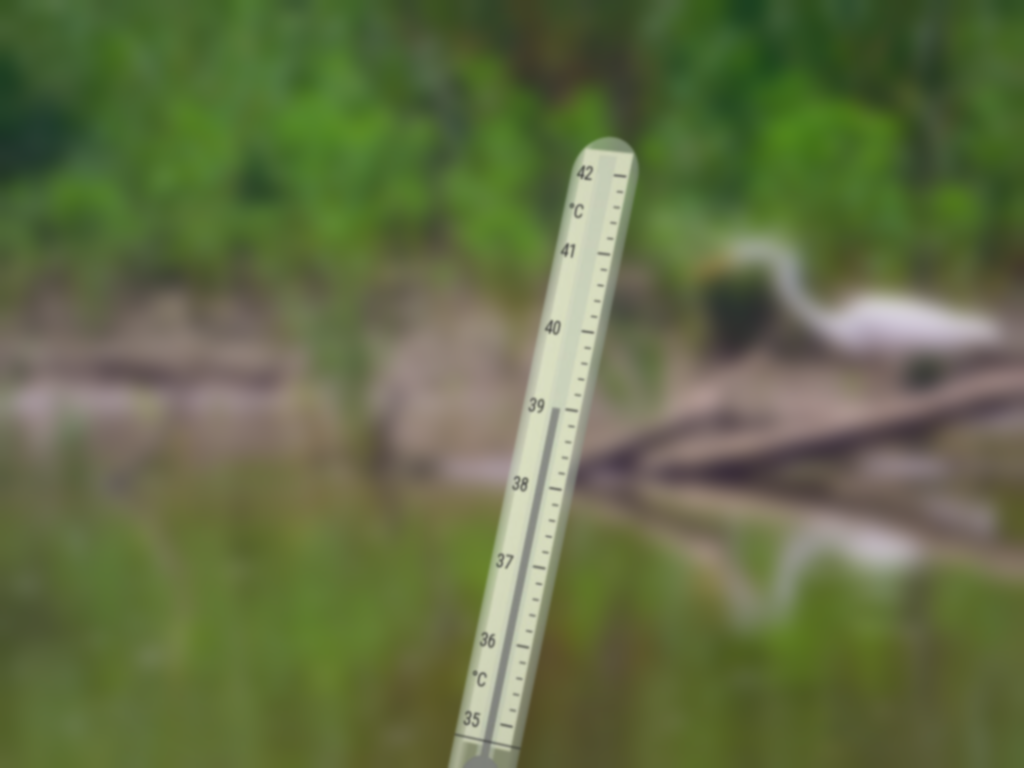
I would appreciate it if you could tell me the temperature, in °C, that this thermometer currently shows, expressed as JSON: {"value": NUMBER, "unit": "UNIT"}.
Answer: {"value": 39, "unit": "°C"}
